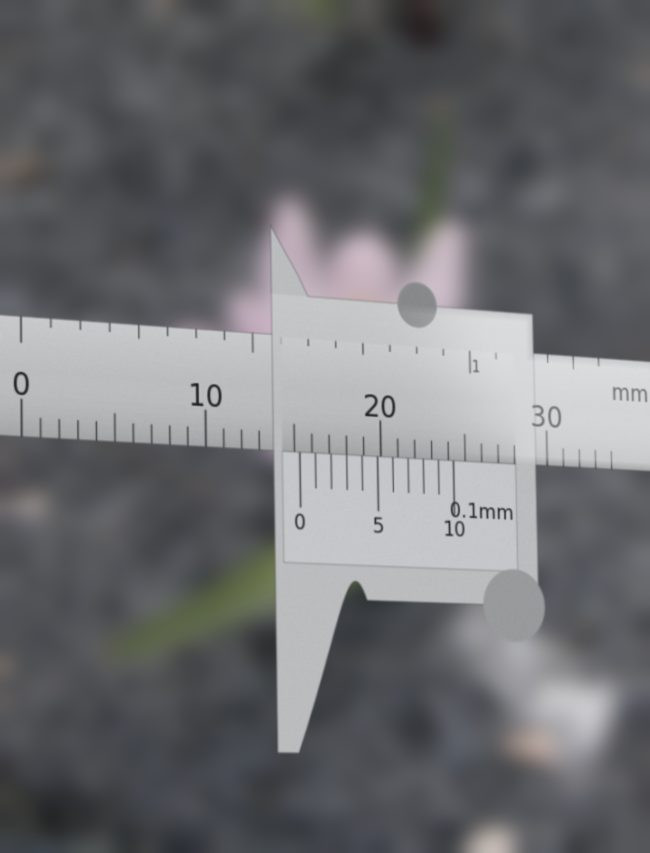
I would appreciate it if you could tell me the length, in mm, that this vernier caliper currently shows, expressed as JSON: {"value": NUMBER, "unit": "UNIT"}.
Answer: {"value": 15.3, "unit": "mm"}
